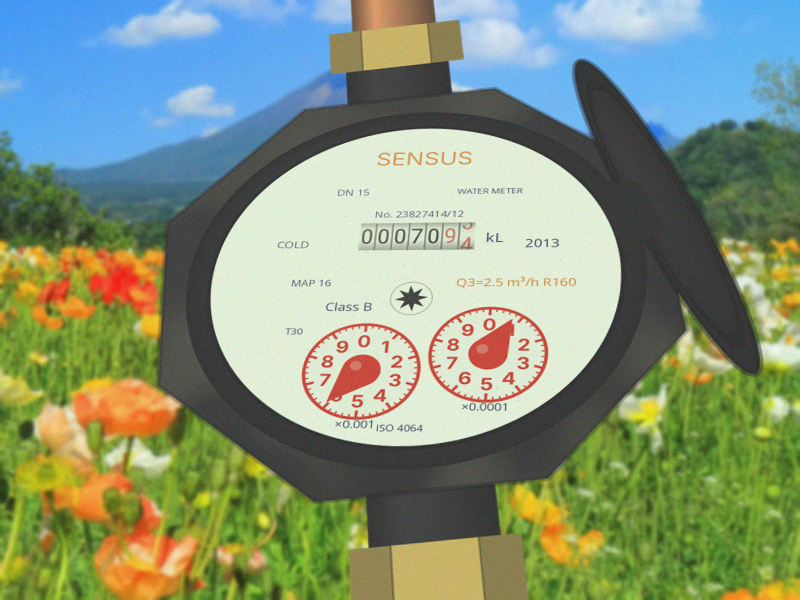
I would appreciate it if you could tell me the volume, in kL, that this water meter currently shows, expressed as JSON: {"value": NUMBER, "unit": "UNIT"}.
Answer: {"value": 70.9360, "unit": "kL"}
